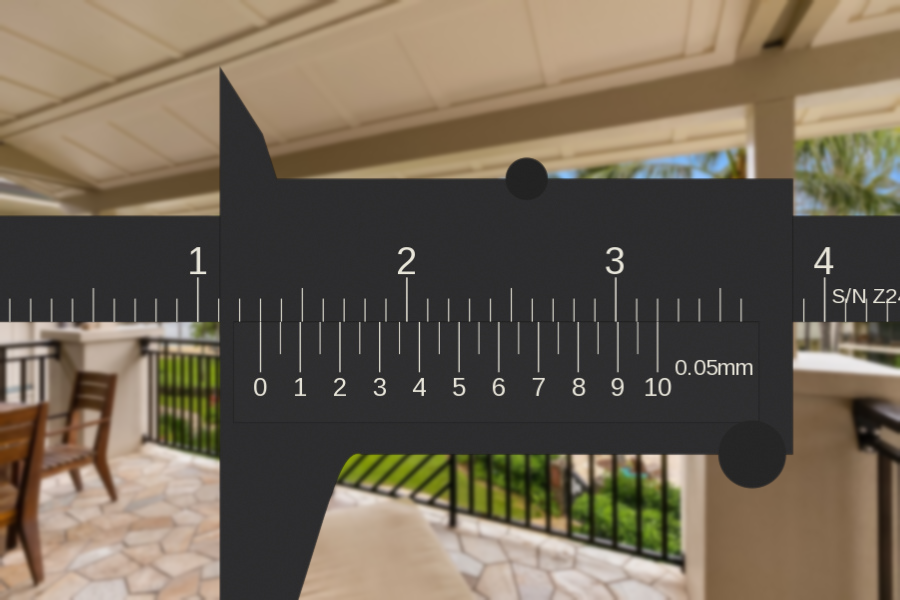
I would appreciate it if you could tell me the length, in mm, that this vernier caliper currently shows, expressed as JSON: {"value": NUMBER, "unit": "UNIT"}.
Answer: {"value": 13.0, "unit": "mm"}
